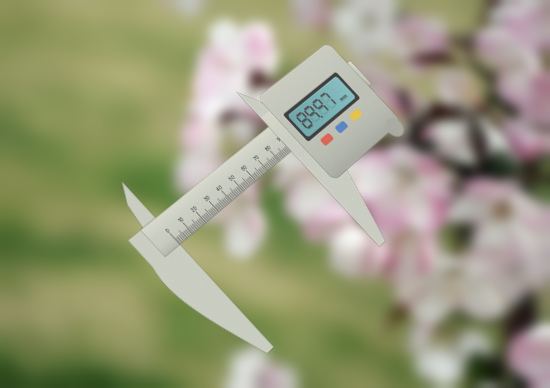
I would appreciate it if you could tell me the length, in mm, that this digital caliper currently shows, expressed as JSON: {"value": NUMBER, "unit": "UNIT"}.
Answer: {"value": 89.97, "unit": "mm"}
